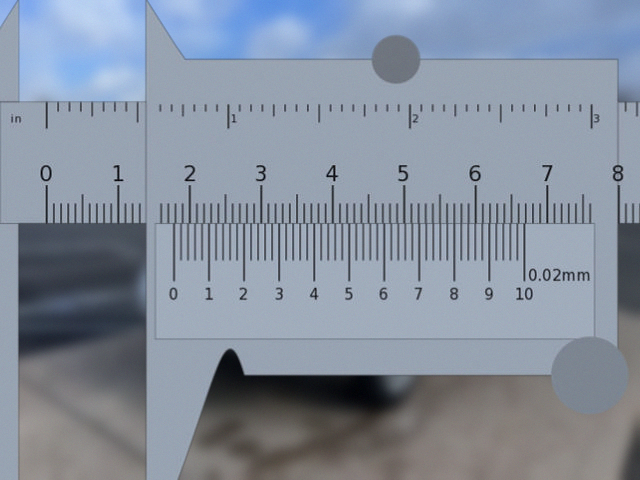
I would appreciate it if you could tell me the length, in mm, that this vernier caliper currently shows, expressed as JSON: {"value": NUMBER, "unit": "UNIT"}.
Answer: {"value": 17.8, "unit": "mm"}
